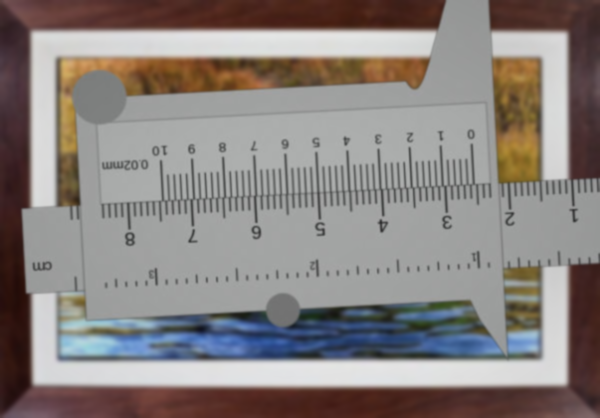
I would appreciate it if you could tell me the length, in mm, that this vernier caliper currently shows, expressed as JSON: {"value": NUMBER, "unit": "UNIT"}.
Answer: {"value": 25.5, "unit": "mm"}
